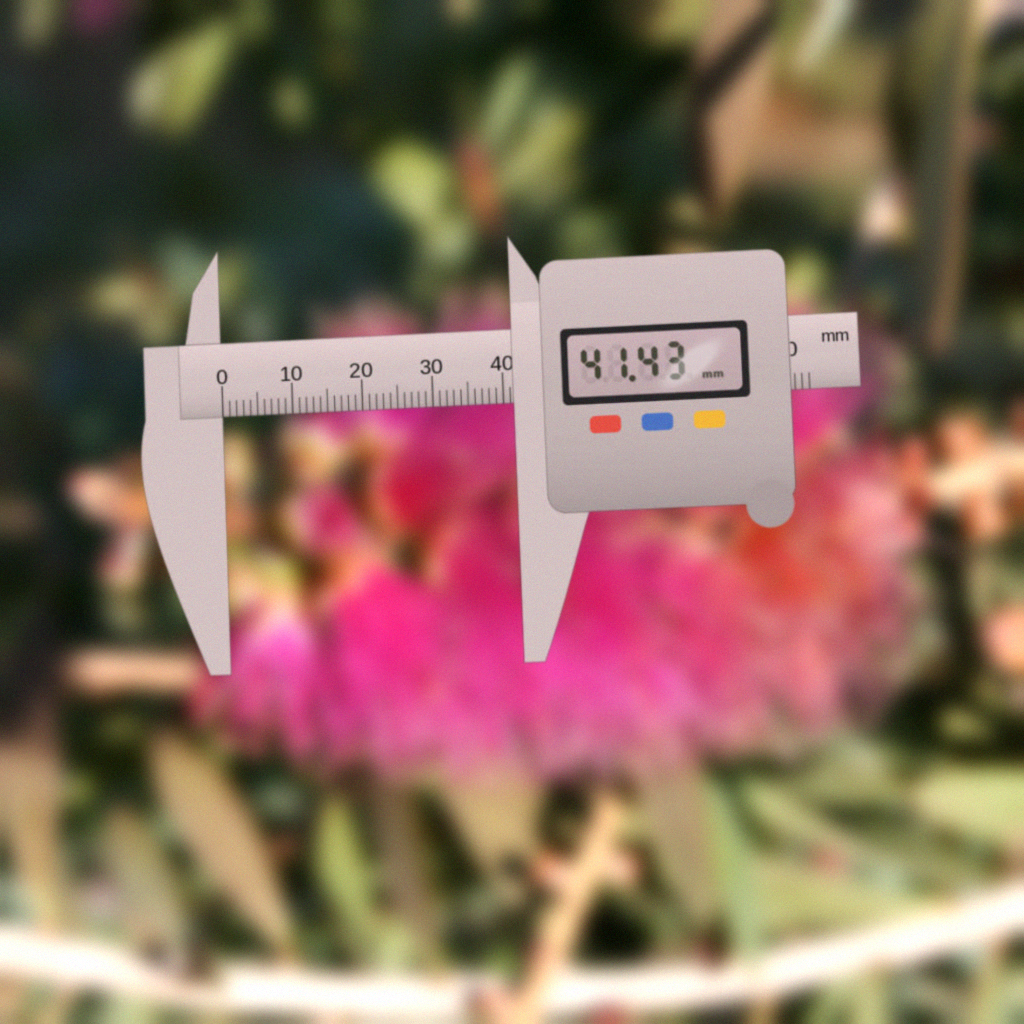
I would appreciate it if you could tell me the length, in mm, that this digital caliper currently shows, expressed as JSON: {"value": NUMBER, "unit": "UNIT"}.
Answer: {"value": 41.43, "unit": "mm"}
